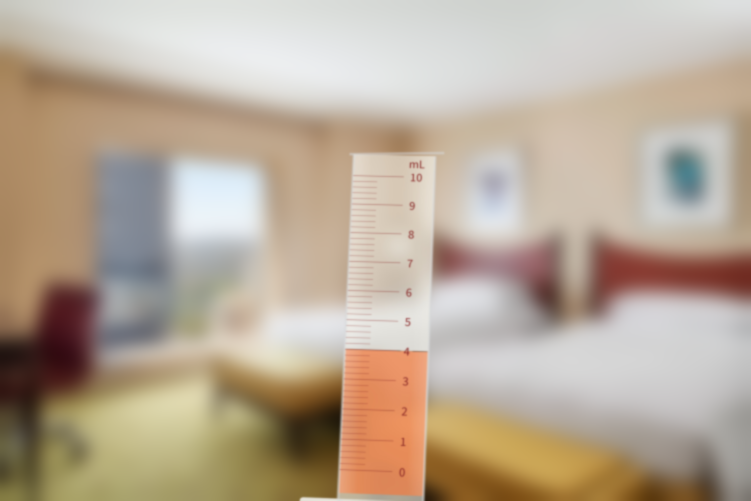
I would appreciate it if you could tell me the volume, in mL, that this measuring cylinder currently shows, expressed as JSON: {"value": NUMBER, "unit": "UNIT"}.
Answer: {"value": 4, "unit": "mL"}
